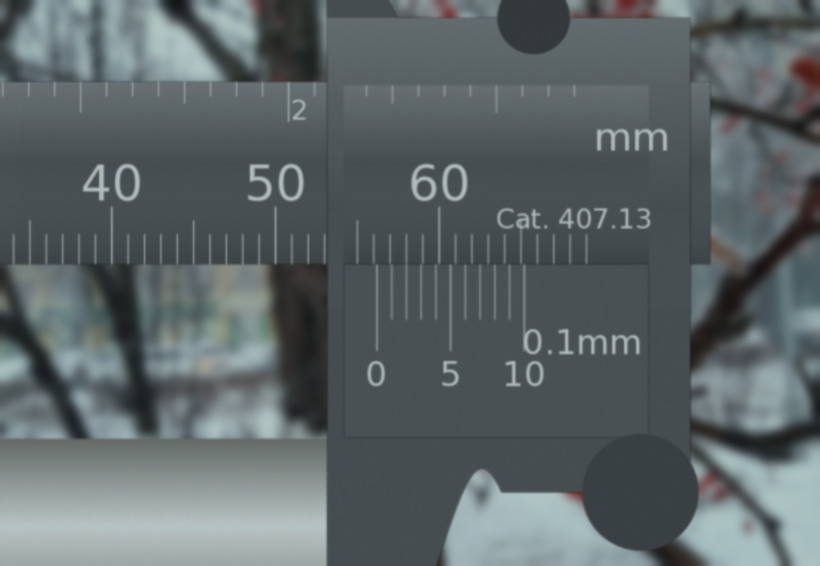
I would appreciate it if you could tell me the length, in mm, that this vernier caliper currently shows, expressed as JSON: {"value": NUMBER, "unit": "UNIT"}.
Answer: {"value": 56.2, "unit": "mm"}
